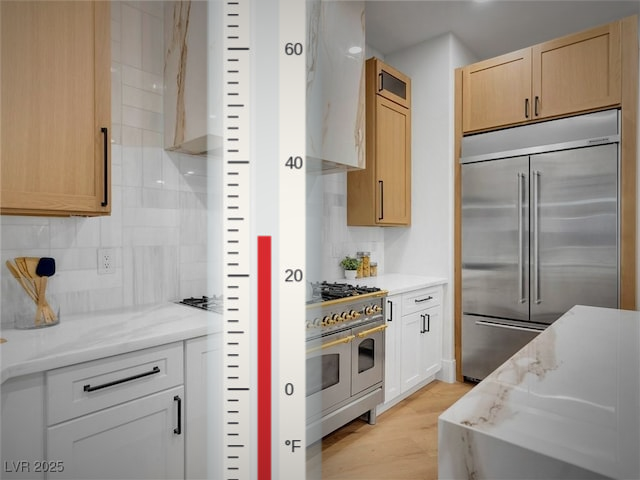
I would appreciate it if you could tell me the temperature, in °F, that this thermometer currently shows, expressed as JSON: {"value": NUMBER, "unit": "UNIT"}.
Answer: {"value": 27, "unit": "°F"}
